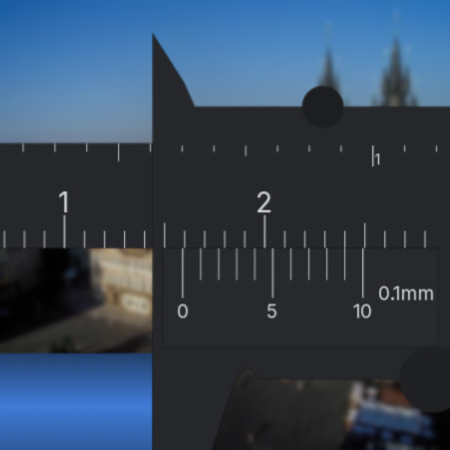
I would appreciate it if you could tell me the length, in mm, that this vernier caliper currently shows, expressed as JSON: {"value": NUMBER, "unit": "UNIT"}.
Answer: {"value": 15.9, "unit": "mm"}
